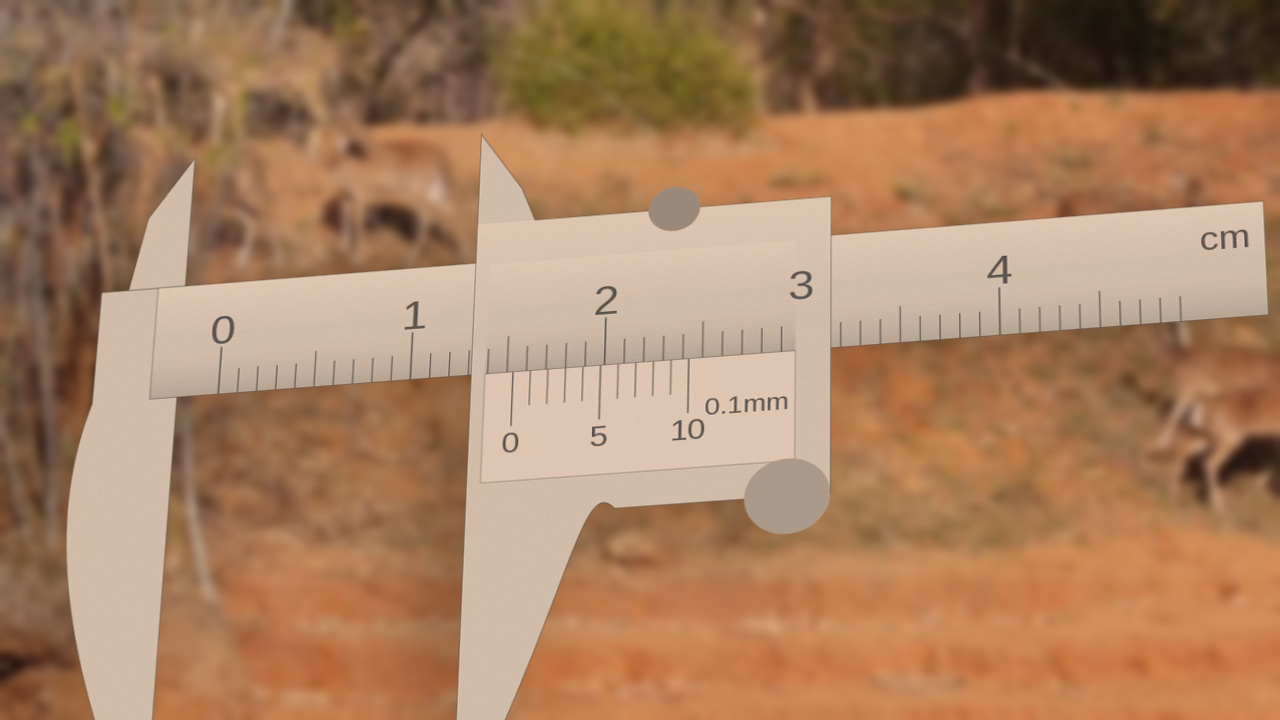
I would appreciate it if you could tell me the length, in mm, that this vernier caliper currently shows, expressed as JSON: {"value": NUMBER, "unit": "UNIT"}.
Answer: {"value": 15.3, "unit": "mm"}
